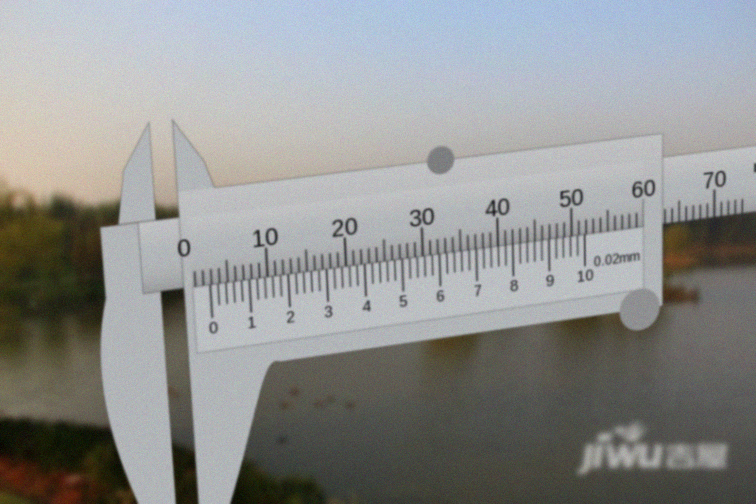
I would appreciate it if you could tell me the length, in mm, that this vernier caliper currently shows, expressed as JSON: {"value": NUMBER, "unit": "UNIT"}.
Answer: {"value": 2.8, "unit": "mm"}
